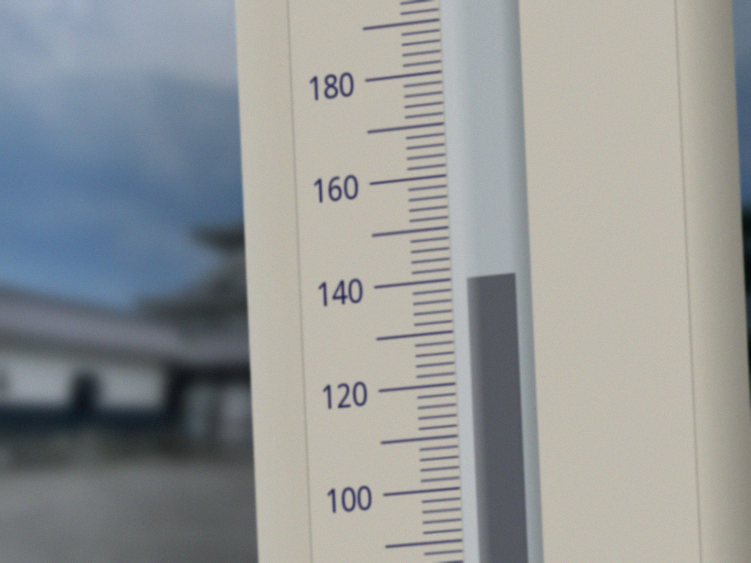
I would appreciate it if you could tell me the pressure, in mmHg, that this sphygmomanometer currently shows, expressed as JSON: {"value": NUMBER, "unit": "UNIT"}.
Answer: {"value": 140, "unit": "mmHg"}
